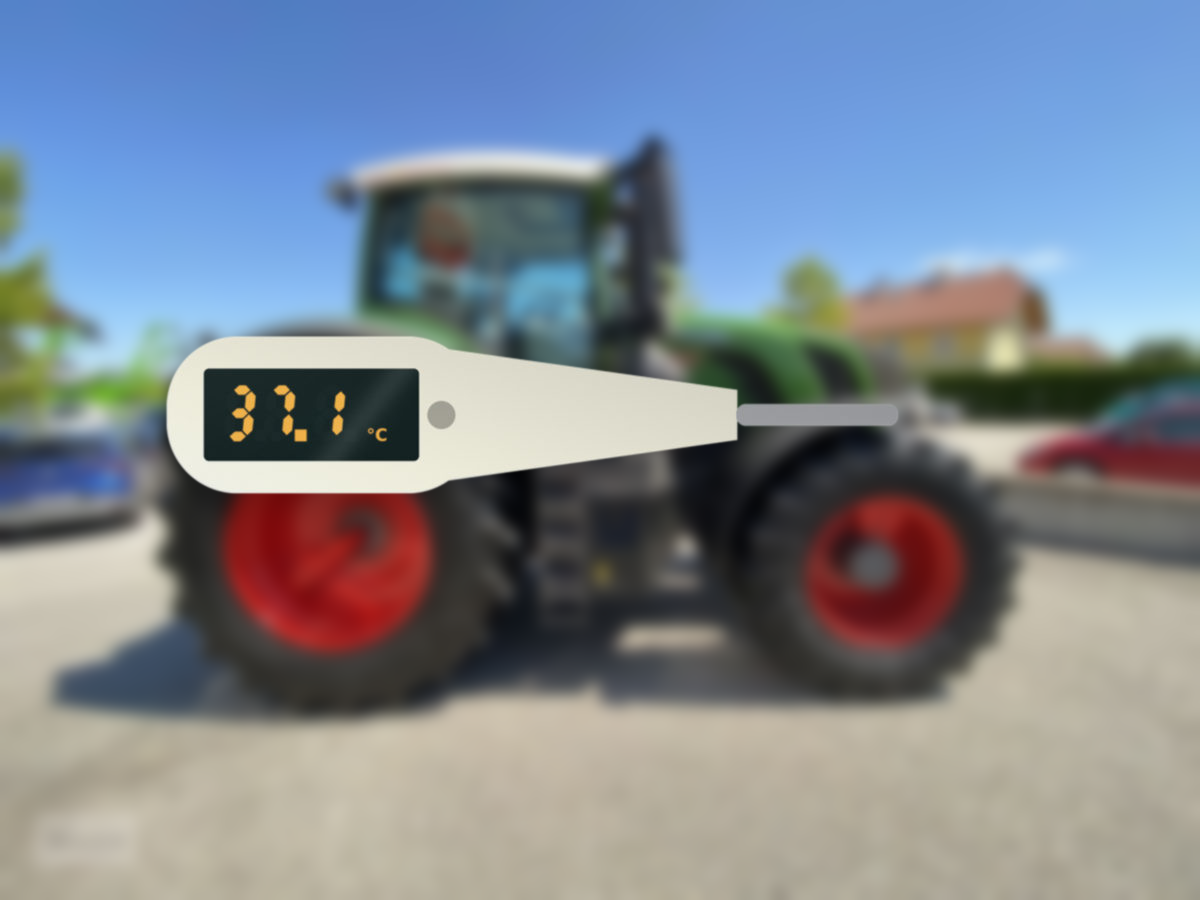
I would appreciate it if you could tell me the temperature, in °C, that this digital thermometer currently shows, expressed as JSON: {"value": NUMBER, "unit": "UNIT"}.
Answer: {"value": 37.1, "unit": "°C"}
